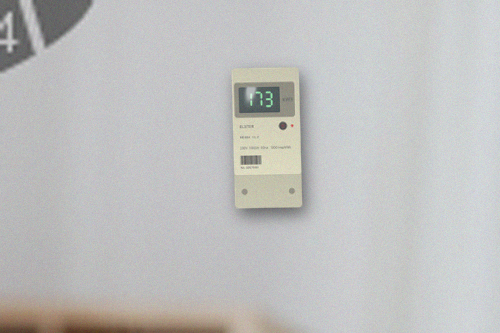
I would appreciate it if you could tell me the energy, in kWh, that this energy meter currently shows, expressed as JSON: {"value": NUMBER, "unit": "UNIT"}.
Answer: {"value": 173, "unit": "kWh"}
